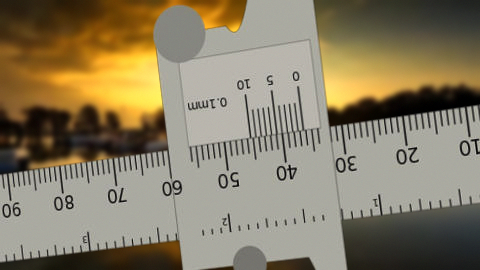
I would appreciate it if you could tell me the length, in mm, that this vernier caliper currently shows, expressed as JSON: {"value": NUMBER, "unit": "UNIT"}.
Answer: {"value": 36.4, "unit": "mm"}
